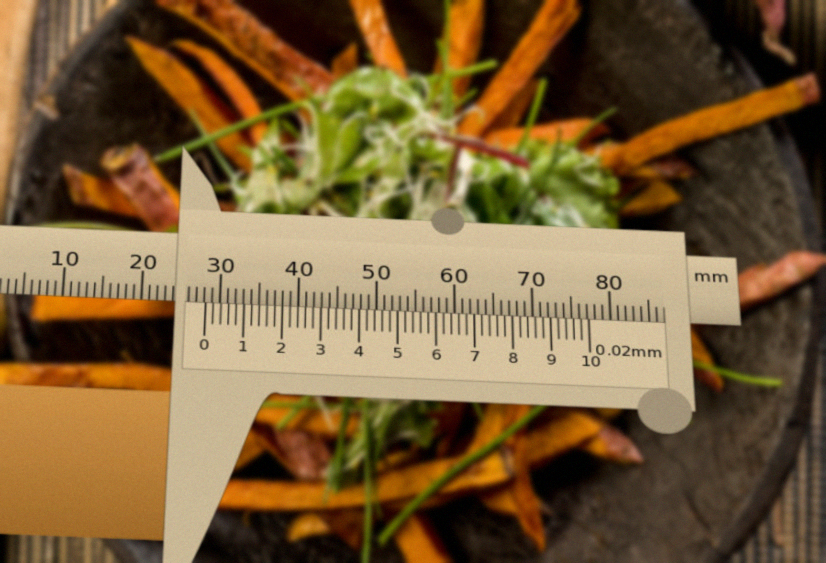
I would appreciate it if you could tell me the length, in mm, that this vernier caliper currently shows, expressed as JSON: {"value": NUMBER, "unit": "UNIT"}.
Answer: {"value": 28.2, "unit": "mm"}
